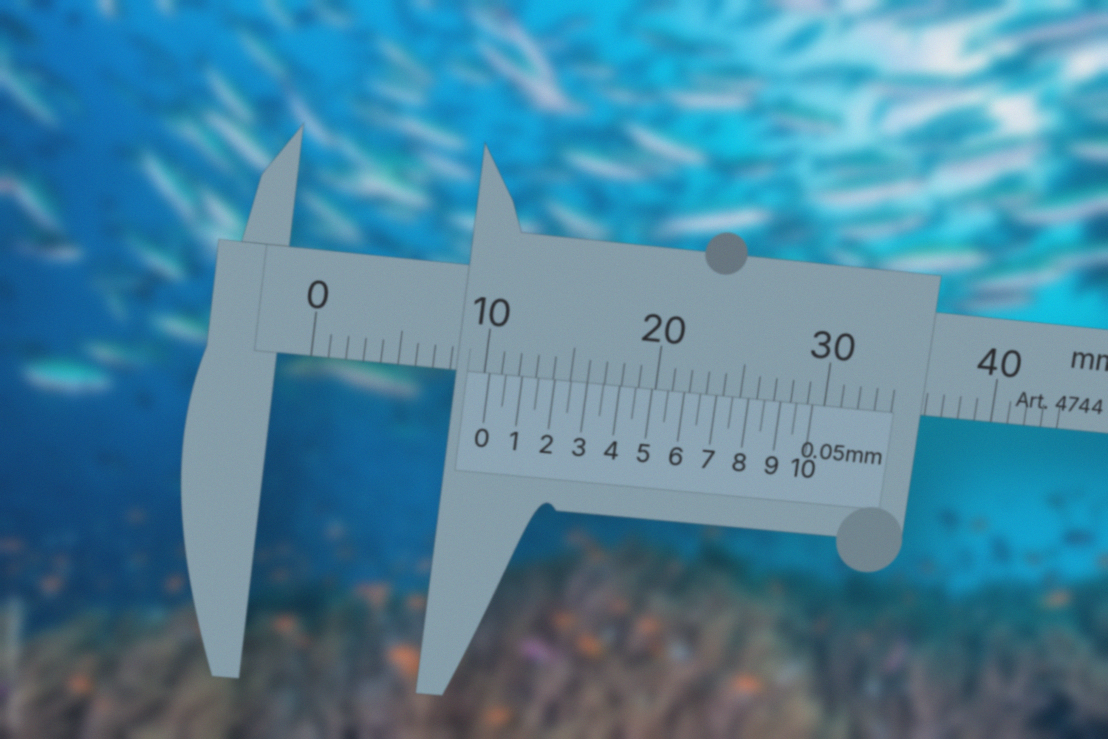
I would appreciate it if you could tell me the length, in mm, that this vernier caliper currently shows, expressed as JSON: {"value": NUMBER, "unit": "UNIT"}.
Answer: {"value": 10.3, "unit": "mm"}
